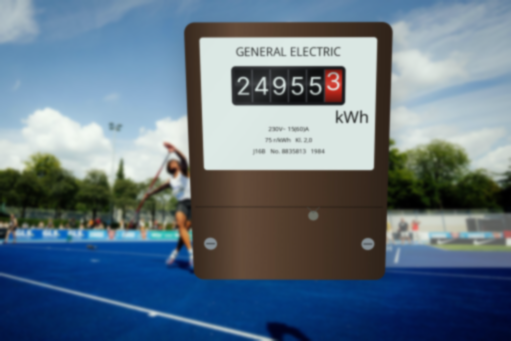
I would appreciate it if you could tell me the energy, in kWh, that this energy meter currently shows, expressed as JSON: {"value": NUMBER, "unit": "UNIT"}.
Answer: {"value": 24955.3, "unit": "kWh"}
